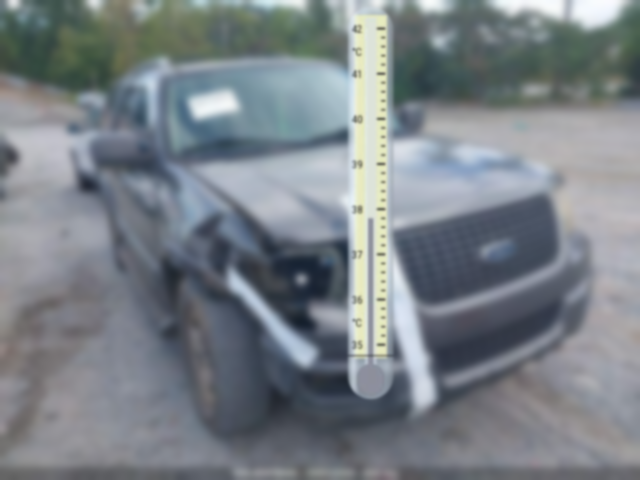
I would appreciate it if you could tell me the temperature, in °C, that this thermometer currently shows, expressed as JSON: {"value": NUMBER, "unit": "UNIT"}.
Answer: {"value": 37.8, "unit": "°C"}
